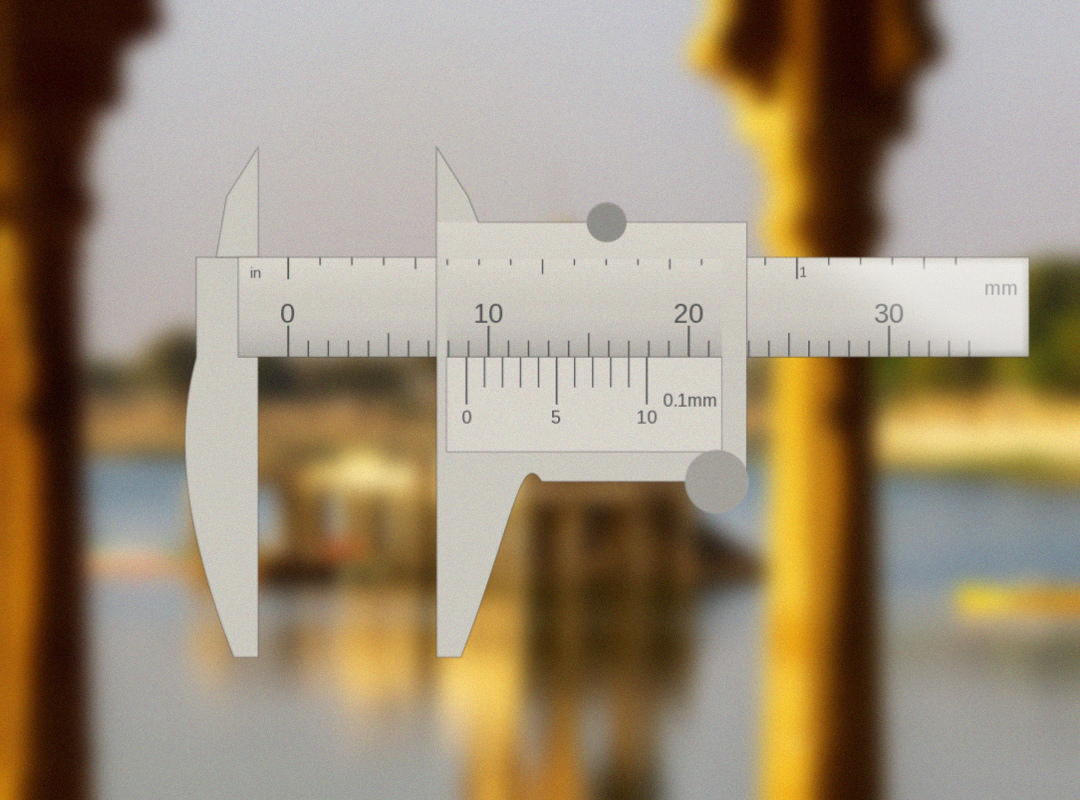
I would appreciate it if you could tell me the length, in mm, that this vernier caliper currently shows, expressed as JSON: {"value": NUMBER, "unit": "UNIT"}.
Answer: {"value": 8.9, "unit": "mm"}
